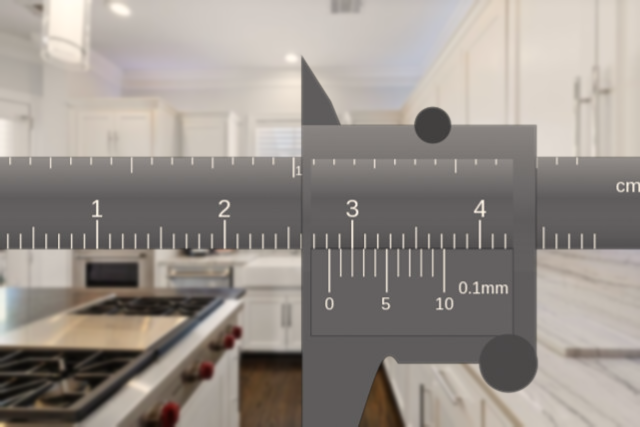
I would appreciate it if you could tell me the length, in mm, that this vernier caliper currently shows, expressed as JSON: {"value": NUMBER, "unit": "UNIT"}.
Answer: {"value": 28.2, "unit": "mm"}
